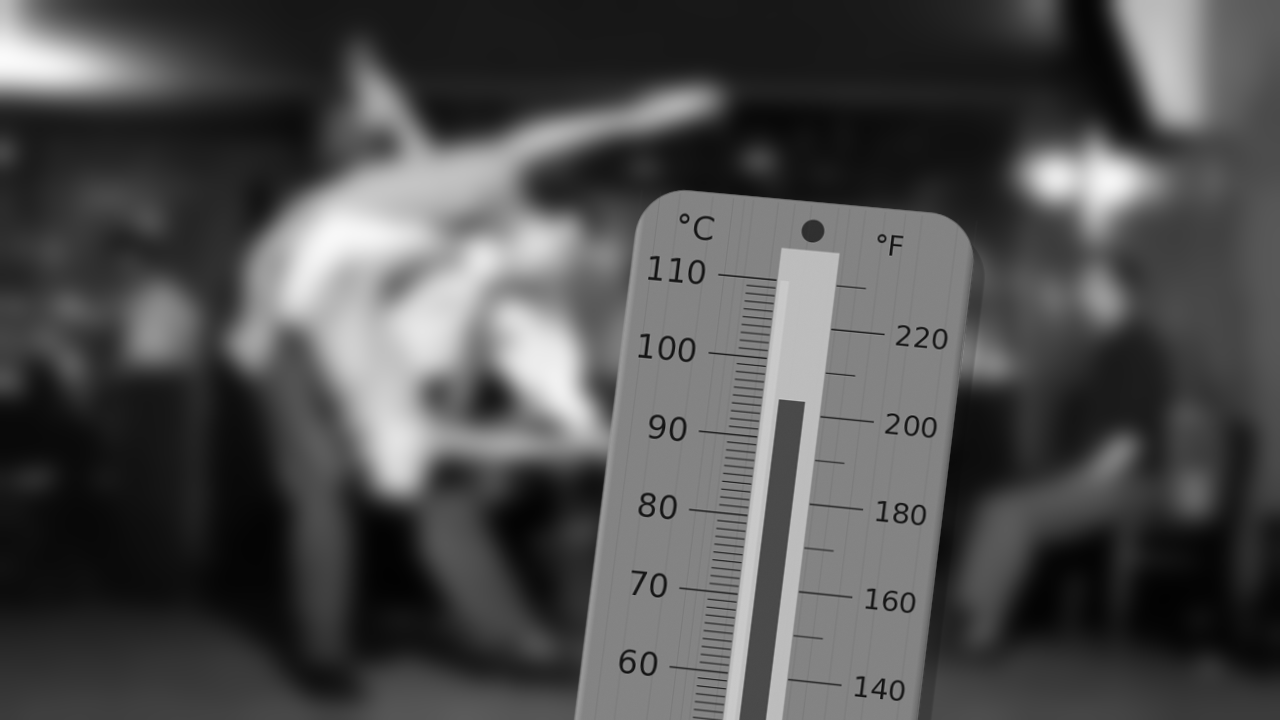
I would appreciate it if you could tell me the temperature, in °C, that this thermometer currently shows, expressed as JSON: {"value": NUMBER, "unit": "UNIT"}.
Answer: {"value": 95, "unit": "°C"}
